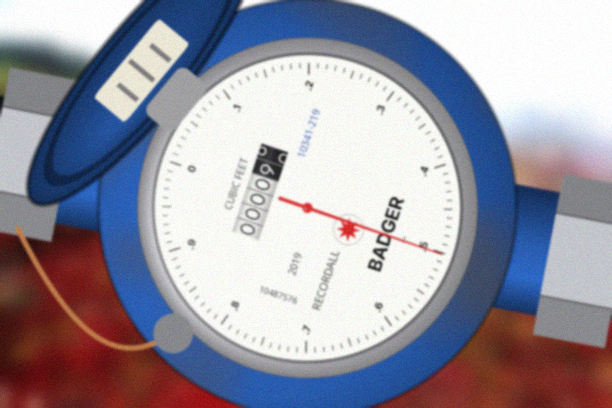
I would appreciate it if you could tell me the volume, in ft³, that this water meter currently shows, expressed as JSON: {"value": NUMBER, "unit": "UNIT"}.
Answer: {"value": 98.50, "unit": "ft³"}
